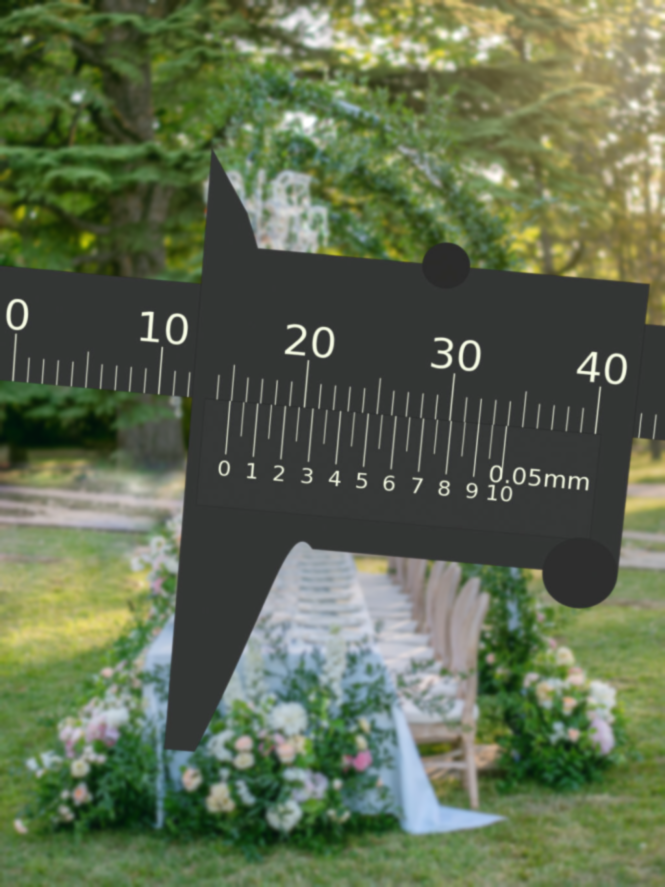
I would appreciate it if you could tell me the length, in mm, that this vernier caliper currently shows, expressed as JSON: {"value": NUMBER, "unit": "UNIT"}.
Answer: {"value": 14.9, "unit": "mm"}
